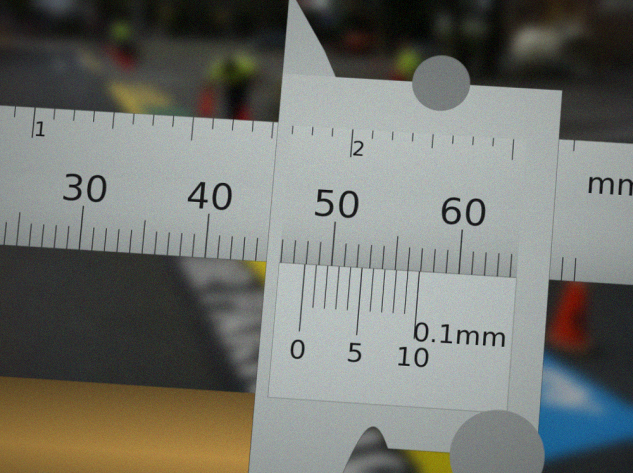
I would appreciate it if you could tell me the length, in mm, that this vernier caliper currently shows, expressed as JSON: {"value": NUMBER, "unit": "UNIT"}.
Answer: {"value": 47.9, "unit": "mm"}
